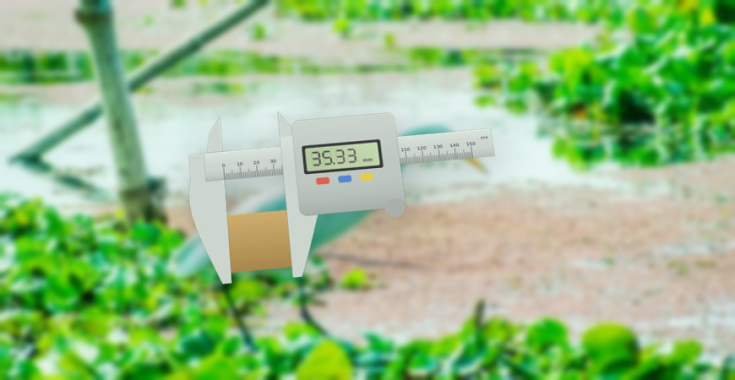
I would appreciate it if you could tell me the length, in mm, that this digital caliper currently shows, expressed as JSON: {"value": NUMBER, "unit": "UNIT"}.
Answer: {"value": 35.33, "unit": "mm"}
